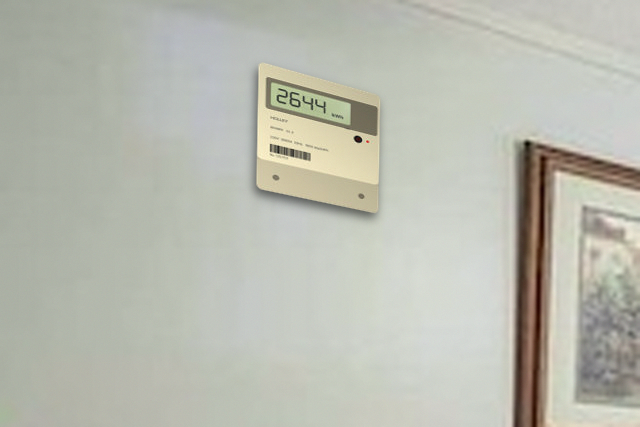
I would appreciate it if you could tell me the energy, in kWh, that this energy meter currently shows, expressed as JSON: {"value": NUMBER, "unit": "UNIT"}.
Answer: {"value": 2644, "unit": "kWh"}
